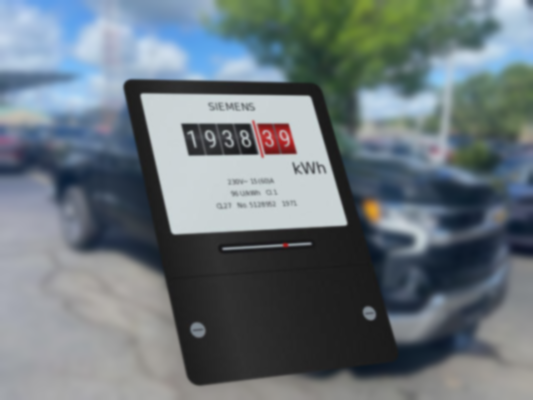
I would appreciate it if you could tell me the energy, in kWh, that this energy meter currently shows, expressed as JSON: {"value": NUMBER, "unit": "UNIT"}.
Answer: {"value": 1938.39, "unit": "kWh"}
